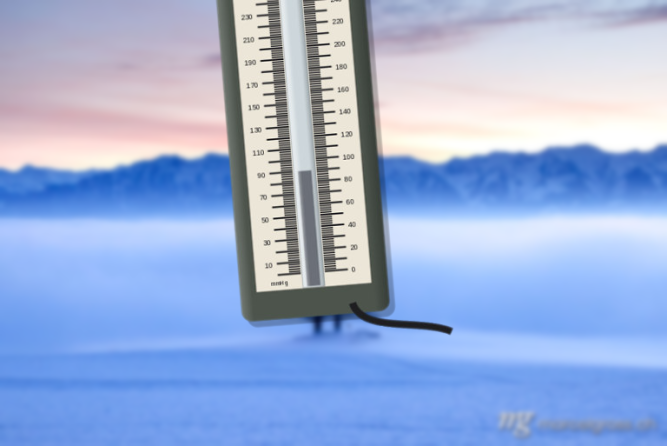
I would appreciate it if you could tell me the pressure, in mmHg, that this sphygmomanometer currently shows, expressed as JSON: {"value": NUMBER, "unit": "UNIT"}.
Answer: {"value": 90, "unit": "mmHg"}
